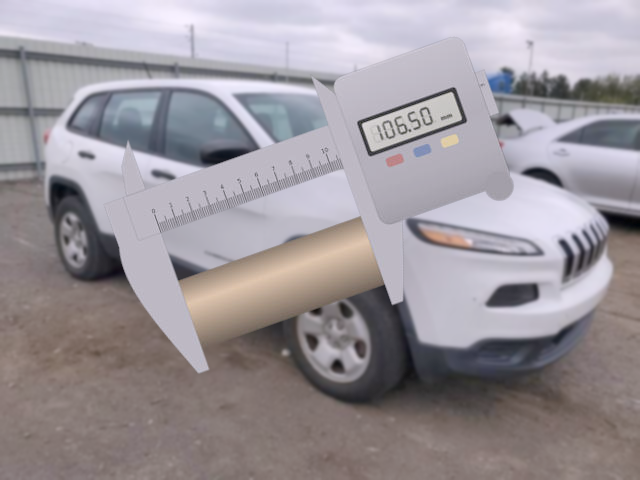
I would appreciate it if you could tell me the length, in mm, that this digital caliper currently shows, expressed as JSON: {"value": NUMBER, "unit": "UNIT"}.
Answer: {"value": 106.50, "unit": "mm"}
